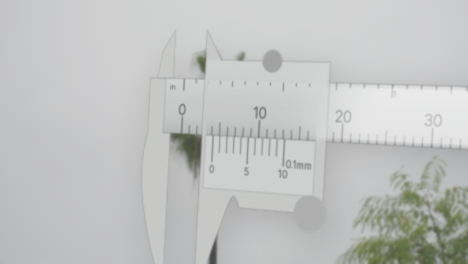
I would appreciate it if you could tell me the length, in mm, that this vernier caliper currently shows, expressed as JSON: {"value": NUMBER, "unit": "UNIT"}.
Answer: {"value": 4.2, "unit": "mm"}
